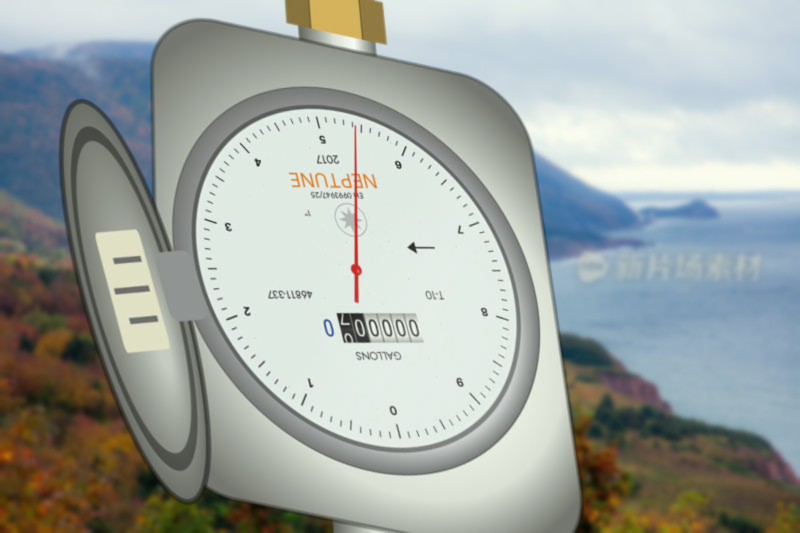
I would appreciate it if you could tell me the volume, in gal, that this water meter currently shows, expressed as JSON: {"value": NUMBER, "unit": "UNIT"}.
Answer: {"value": 65.4, "unit": "gal"}
